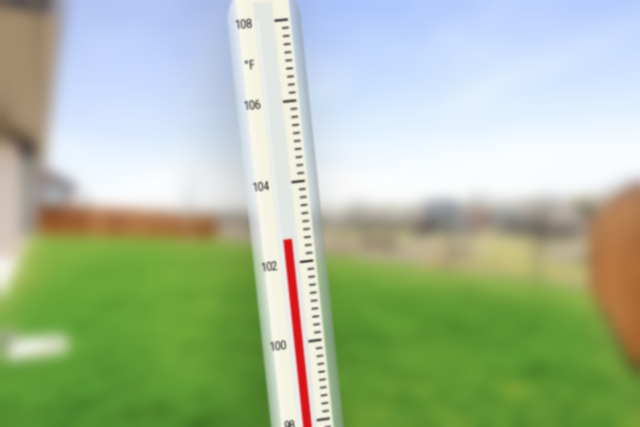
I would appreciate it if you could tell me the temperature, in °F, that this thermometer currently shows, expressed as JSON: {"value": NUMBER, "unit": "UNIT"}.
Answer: {"value": 102.6, "unit": "°F"}
